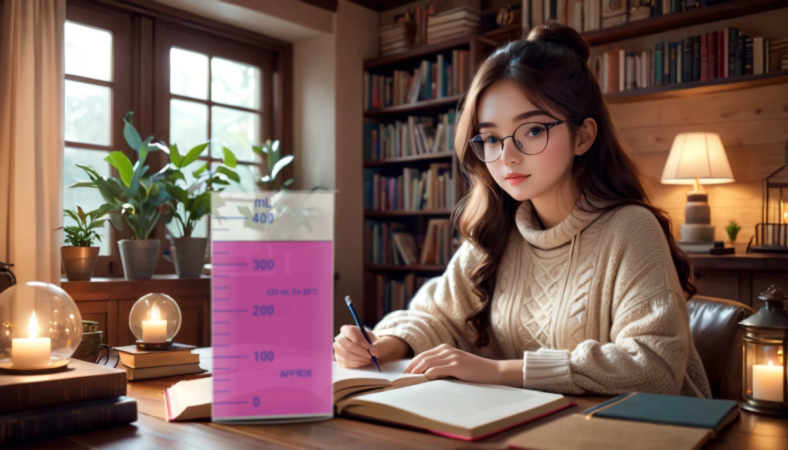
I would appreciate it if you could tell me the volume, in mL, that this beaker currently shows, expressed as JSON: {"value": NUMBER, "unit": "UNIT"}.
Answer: {"value": 350, "unit": "mL"}
